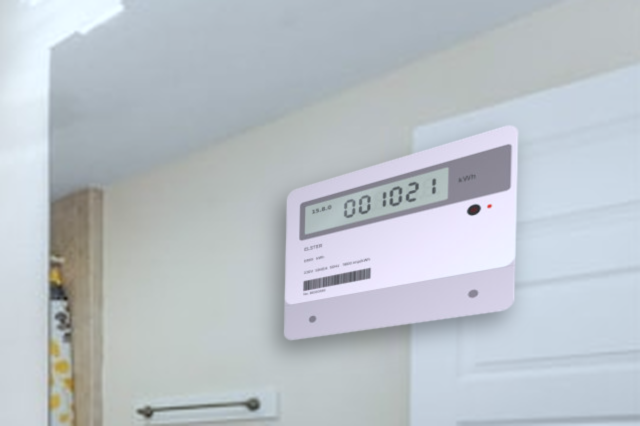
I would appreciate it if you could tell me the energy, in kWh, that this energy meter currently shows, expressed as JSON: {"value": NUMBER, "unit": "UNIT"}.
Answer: {"value": 1021, "unit": "kWh"}
